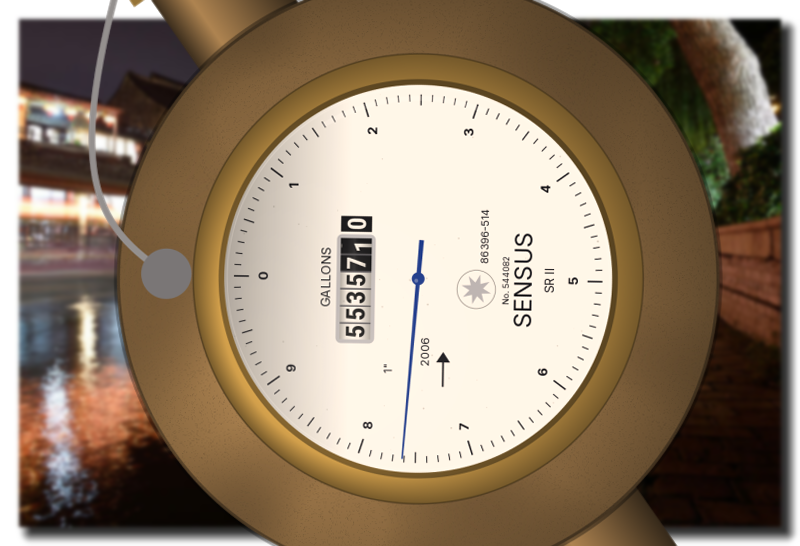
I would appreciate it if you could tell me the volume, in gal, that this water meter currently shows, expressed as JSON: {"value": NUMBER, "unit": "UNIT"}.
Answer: {"value": 5535707.6, "unit": "gal"}
